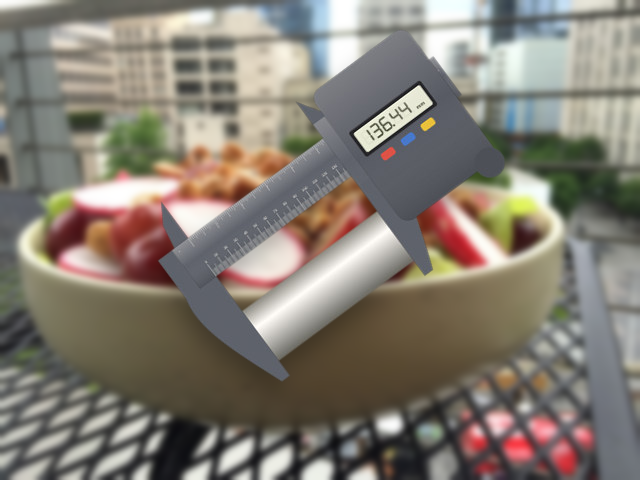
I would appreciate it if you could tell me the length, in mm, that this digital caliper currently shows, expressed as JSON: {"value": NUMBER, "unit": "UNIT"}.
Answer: {"value": 136.44, "unit": "mm"}
